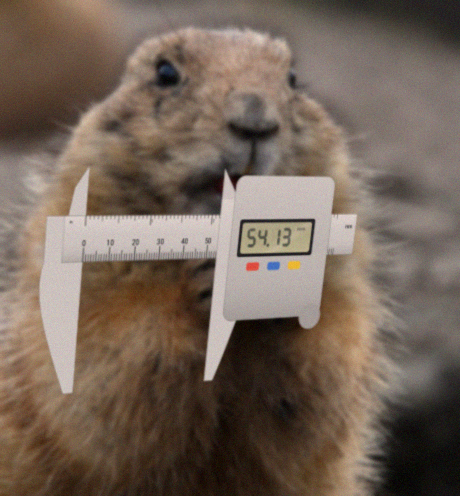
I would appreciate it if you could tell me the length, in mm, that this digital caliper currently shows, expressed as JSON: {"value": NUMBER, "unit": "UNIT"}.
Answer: {"value": 54.13, "unit": "mm"}
